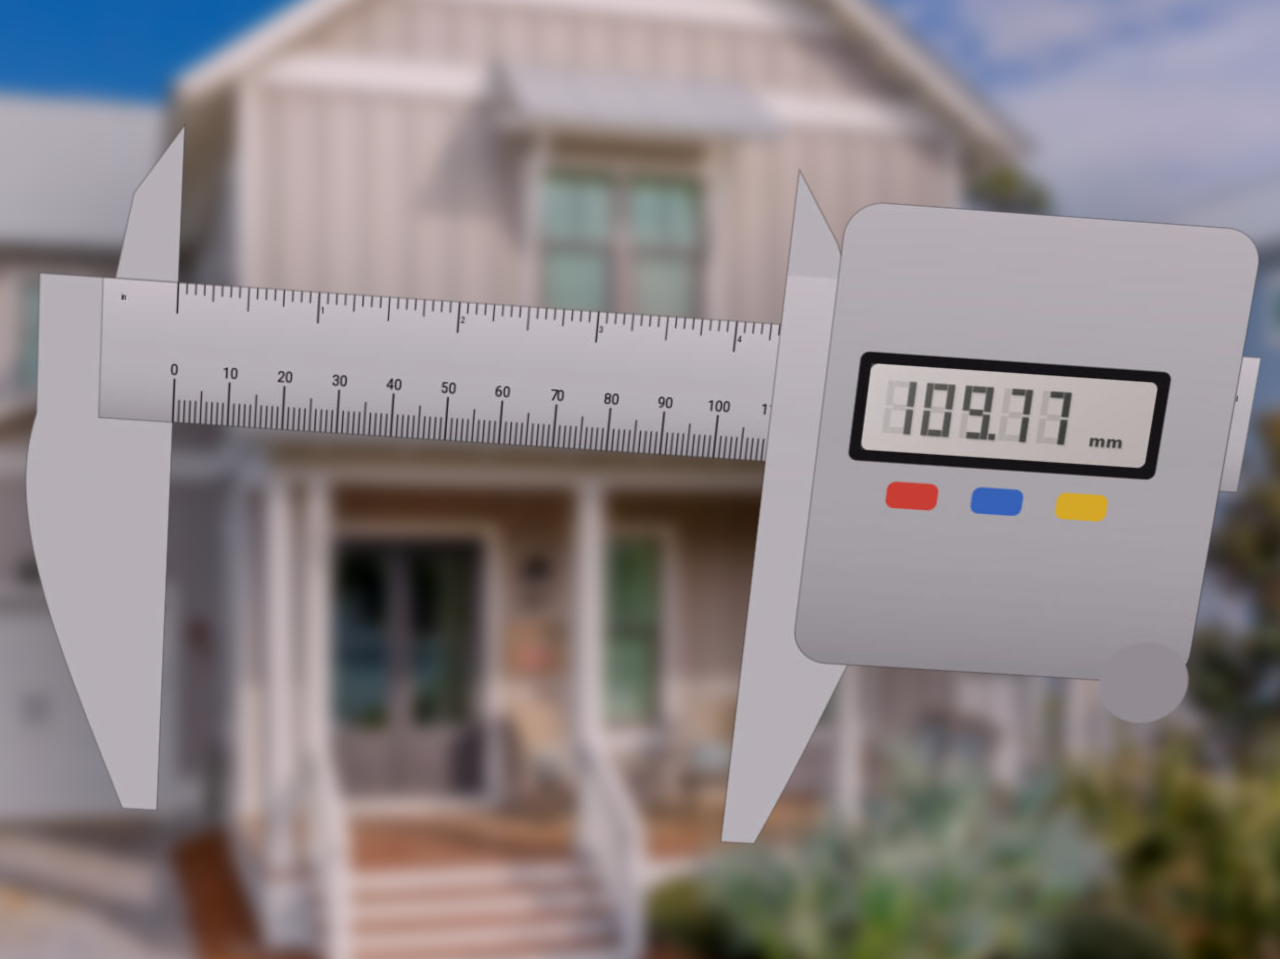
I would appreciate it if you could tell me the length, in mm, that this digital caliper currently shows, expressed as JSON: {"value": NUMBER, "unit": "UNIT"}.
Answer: {"value": 109.77, "unit": "mm"}
